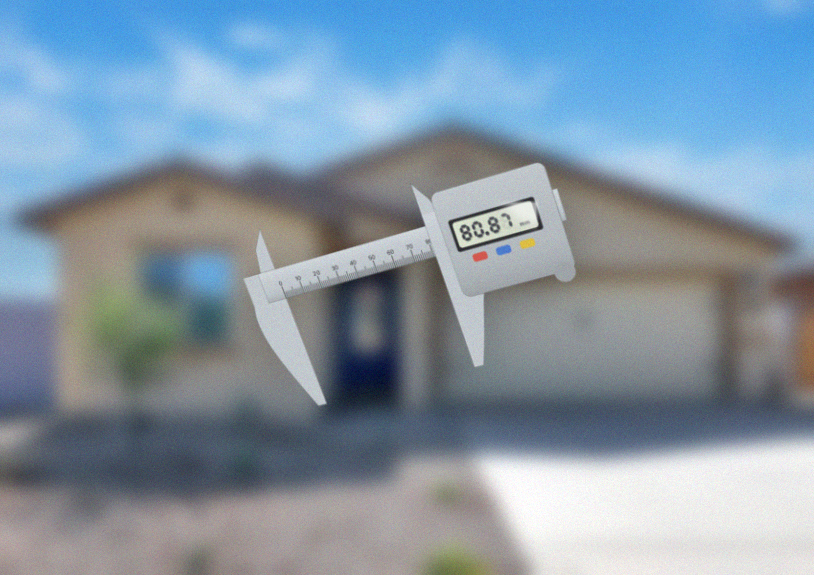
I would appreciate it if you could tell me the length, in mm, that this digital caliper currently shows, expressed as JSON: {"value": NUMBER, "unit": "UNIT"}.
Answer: {"value": 80.87, "unit": "mm"}
